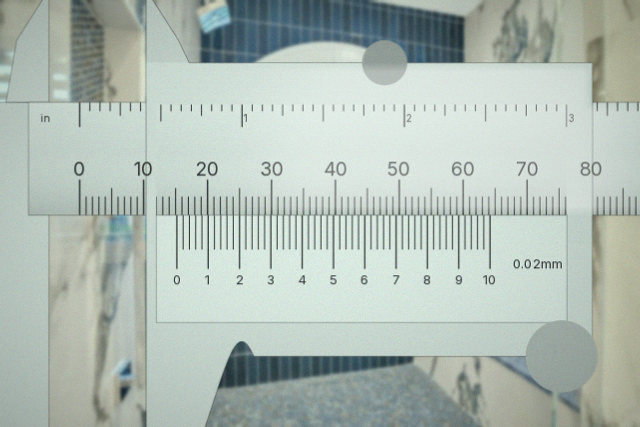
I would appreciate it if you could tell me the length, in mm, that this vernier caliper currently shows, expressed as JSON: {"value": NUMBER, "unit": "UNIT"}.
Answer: {"value": 15.2, "unit": "mm"}
